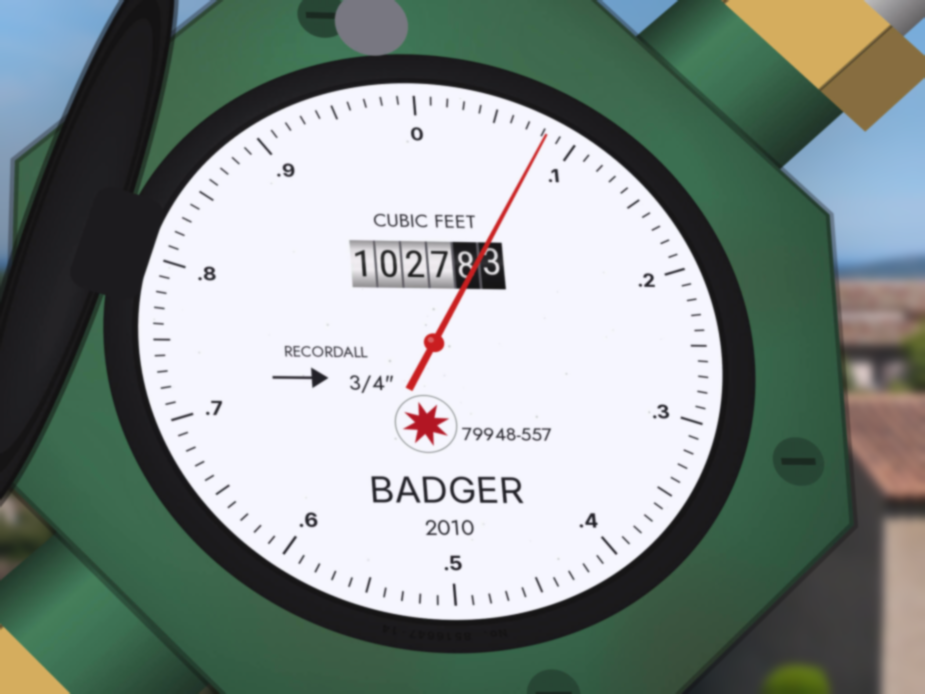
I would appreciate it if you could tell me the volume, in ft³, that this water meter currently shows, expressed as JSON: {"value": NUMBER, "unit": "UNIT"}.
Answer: {"value": 102783.08, "unit": "ft³"}
